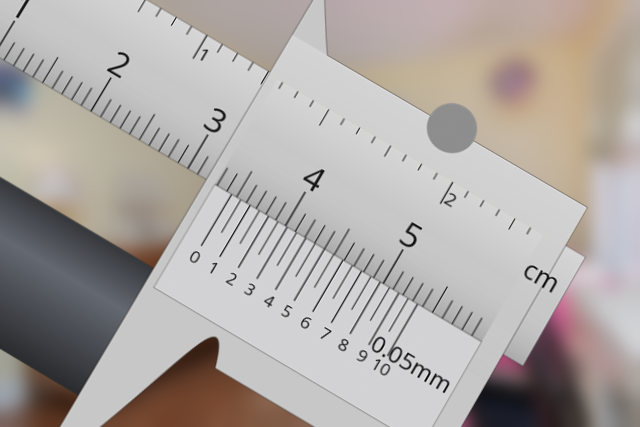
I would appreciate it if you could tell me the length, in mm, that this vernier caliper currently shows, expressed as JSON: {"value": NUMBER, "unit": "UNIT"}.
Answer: {"value": 34.5, "unit": "mm"}
